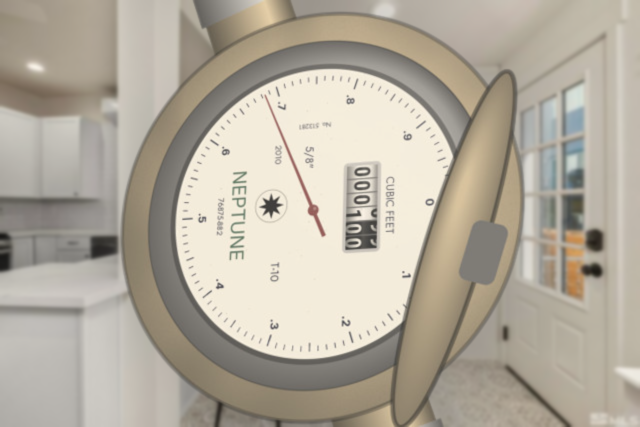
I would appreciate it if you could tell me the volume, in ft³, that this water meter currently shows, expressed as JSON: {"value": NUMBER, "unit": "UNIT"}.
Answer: {"value": 99.68, "unit": "ft³"}
